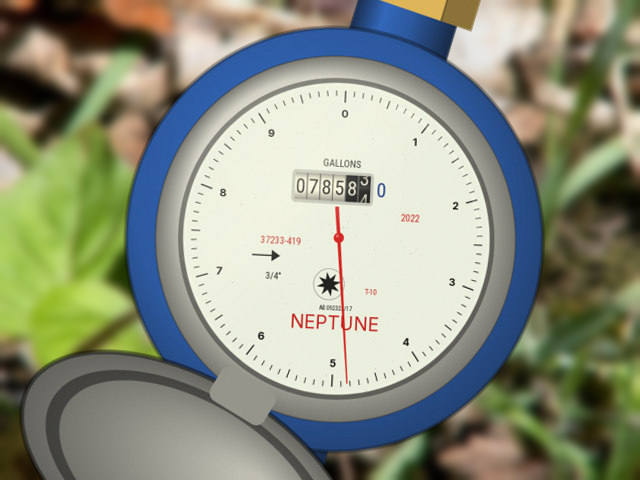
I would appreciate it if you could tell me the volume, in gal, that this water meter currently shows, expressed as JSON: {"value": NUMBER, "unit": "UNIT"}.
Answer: {"value": 785834.8, "unit": "gal"}
